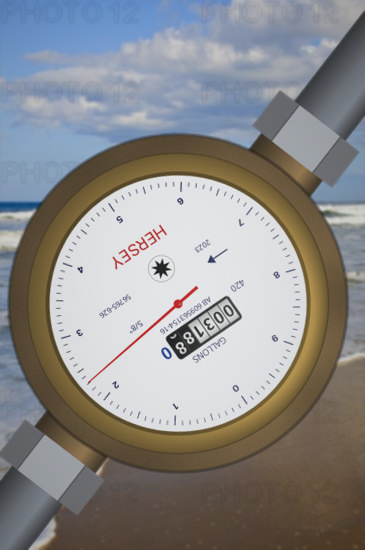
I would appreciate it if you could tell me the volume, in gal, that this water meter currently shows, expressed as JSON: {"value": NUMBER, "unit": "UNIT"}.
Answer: {"value": 31882.3, "unit": "gal"}
